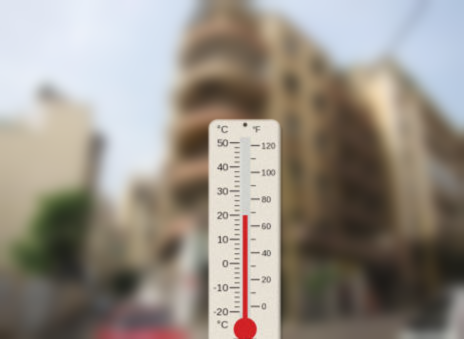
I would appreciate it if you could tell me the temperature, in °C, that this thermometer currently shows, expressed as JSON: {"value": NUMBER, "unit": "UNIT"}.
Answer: {"value": 20, "unit": "°C"}
